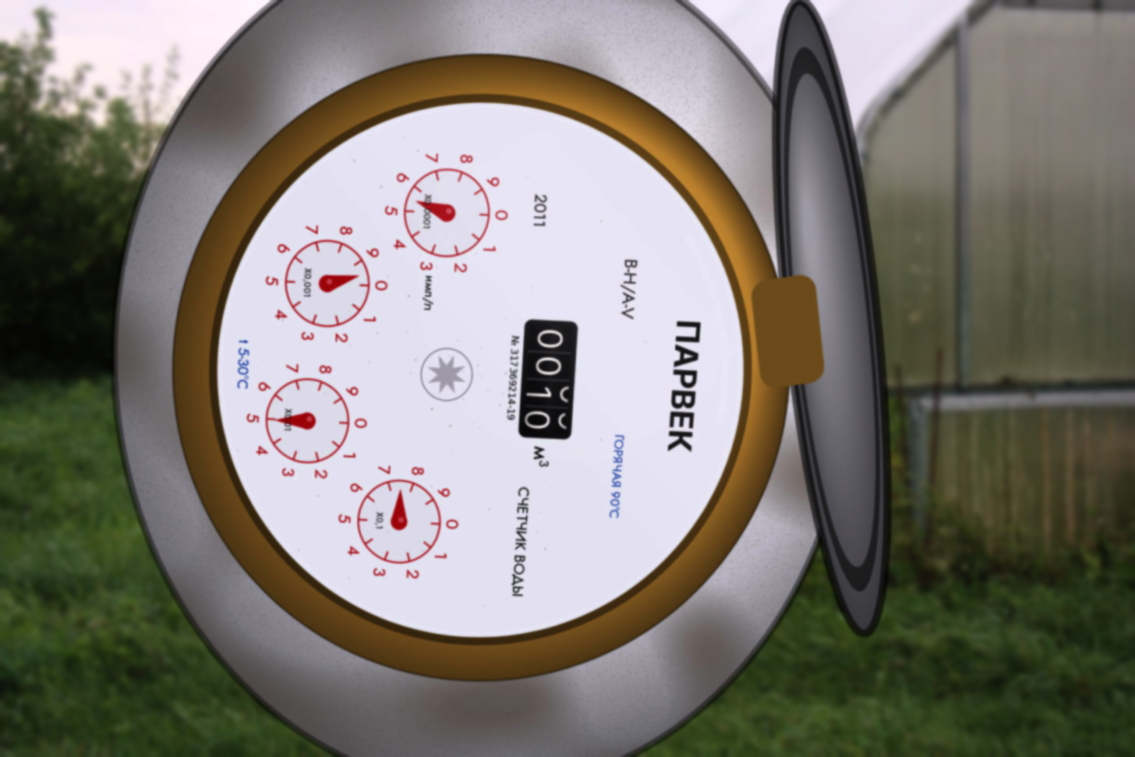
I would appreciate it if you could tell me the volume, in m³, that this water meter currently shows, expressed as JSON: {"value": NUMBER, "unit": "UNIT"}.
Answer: {"value": 9.7495, "unit": "m³"}
